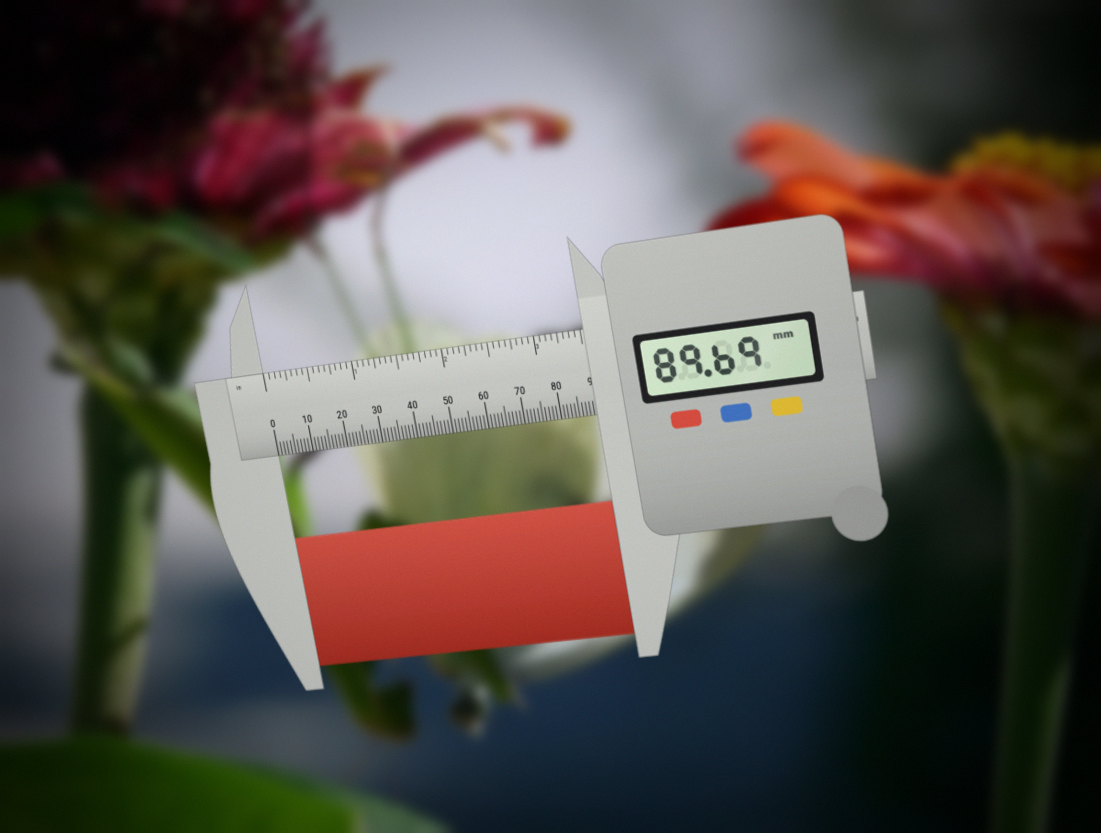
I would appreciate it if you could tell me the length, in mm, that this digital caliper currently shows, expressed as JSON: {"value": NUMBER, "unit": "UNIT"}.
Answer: {"value": 89.69, "unit": "mm"}
